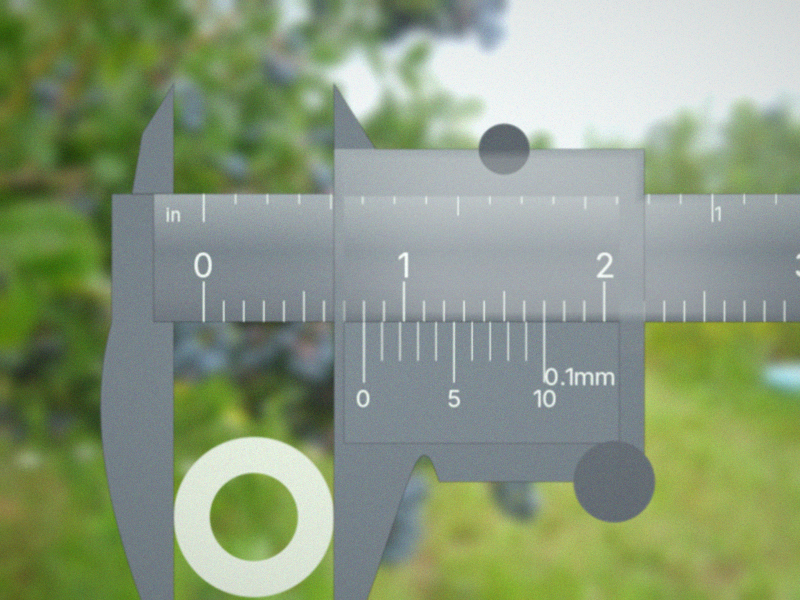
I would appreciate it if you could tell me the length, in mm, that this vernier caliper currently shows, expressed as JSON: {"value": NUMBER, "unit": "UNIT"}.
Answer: {"value": 8.0, "unit": "mm"}
